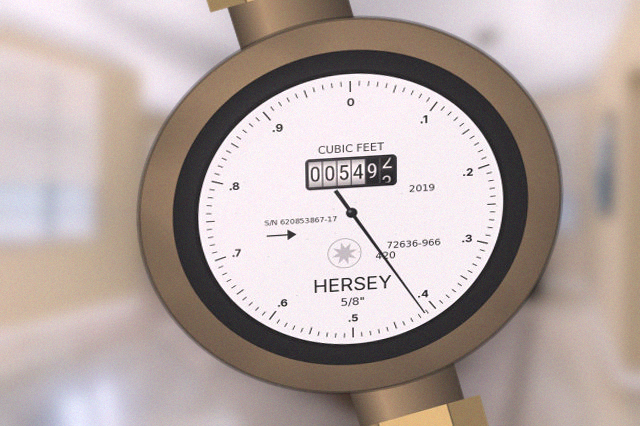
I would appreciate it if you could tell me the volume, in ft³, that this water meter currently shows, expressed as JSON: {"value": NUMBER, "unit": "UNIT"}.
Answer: {"value": 5492.41, "unit": "ft³"}
